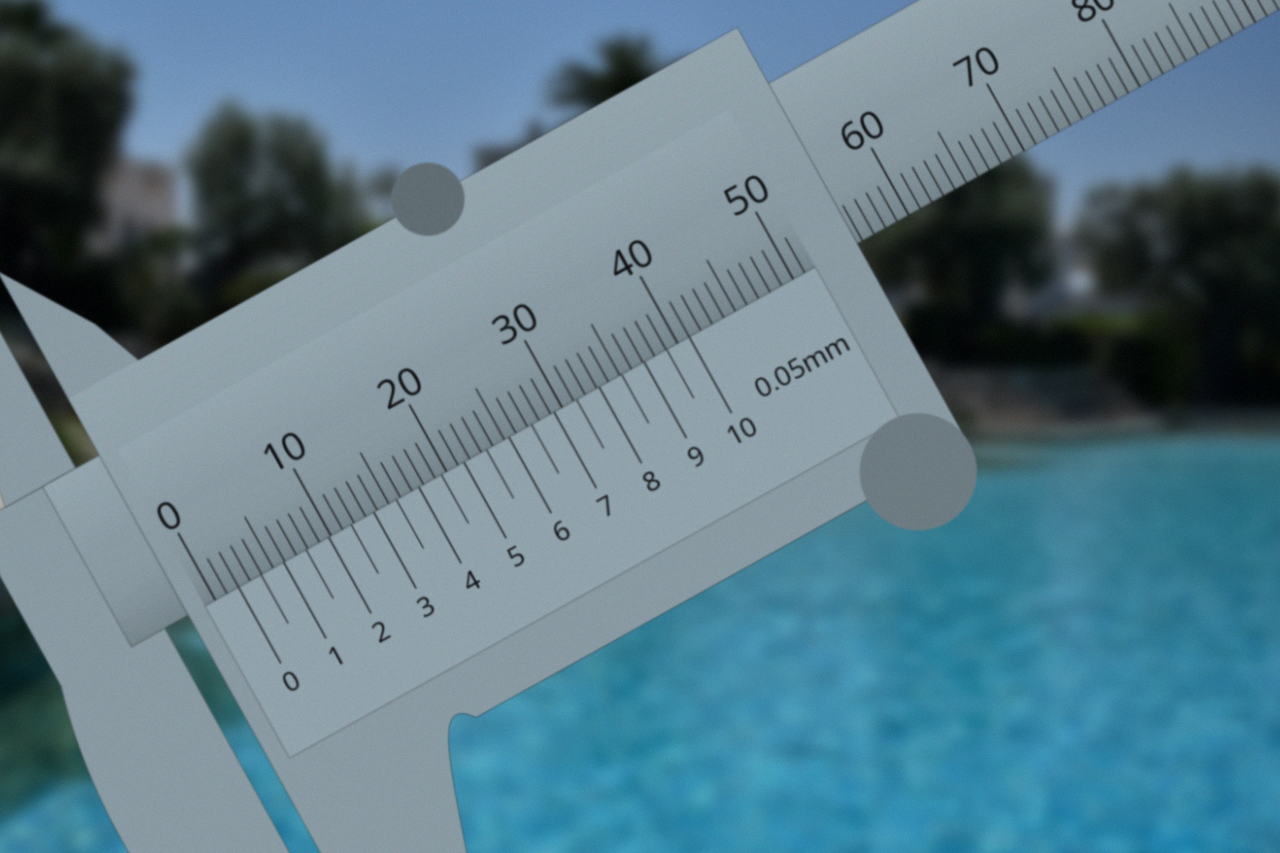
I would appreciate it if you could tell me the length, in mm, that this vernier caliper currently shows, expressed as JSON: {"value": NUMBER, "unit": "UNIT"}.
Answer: {"value": 2.0, "unit": "mm"}
